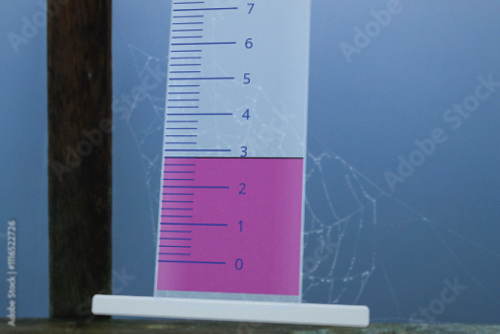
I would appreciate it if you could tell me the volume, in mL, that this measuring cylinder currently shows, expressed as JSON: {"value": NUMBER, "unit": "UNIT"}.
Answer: {"value": 2.8, "unit": "mL"}
